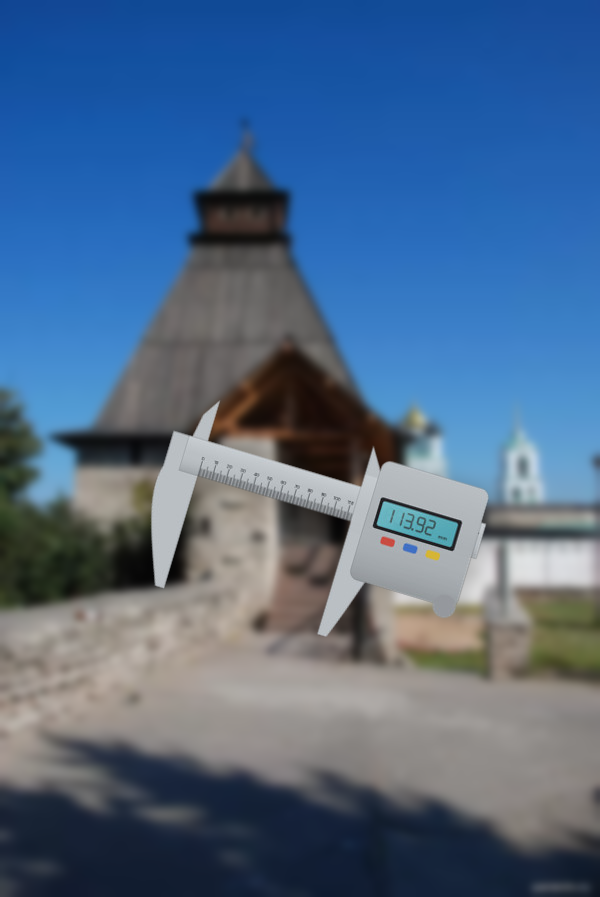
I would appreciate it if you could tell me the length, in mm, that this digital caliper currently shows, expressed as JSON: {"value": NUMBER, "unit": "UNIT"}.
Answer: {"value": 113.92, "unit": "mm"}
